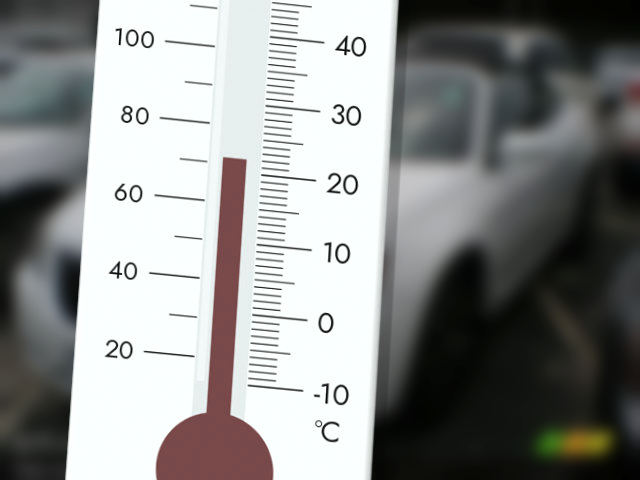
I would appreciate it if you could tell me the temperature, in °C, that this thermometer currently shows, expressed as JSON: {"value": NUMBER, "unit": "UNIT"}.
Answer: {"value": 22, "unit": "°C"}
